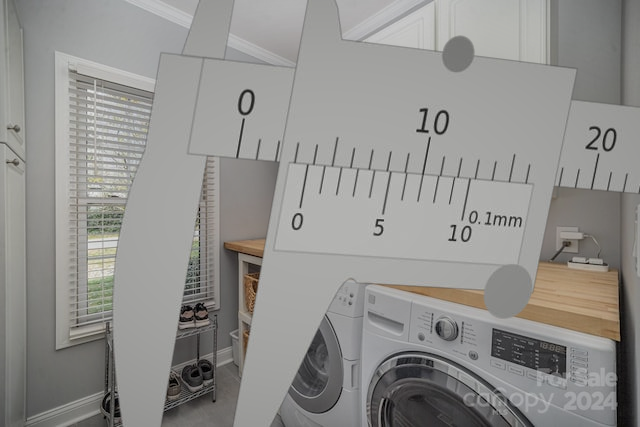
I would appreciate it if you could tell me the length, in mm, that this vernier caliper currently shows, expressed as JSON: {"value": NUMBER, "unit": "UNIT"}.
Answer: {"value": 3.7, "unit": "mm"}
